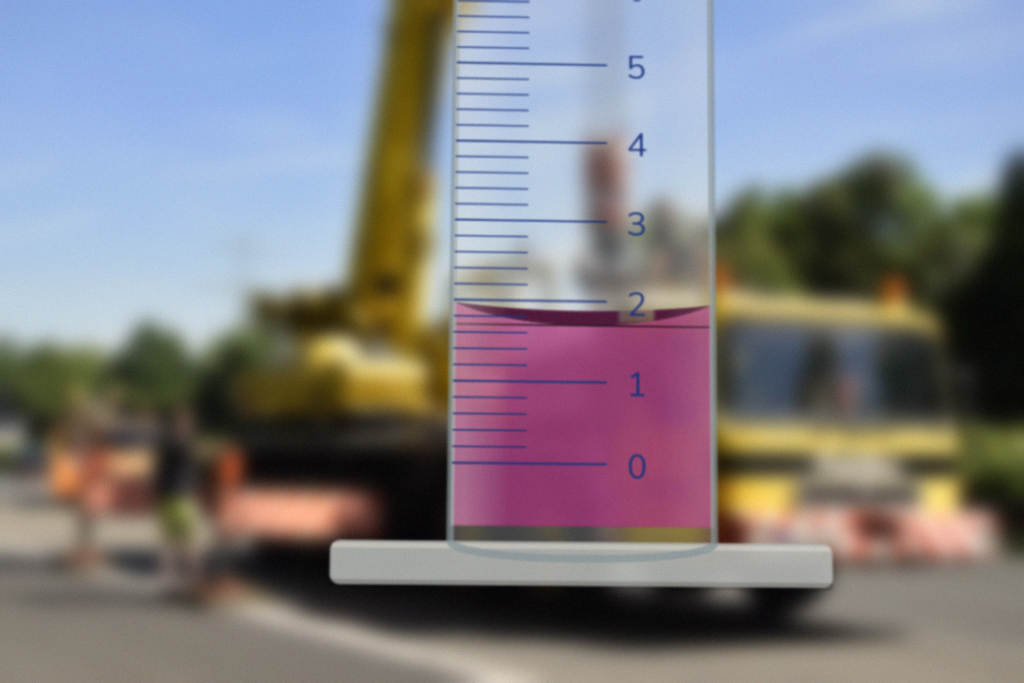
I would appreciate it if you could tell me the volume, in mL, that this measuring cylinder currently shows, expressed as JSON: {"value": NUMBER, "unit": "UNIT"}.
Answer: {"value": 1.7, "unit": "mL"}
